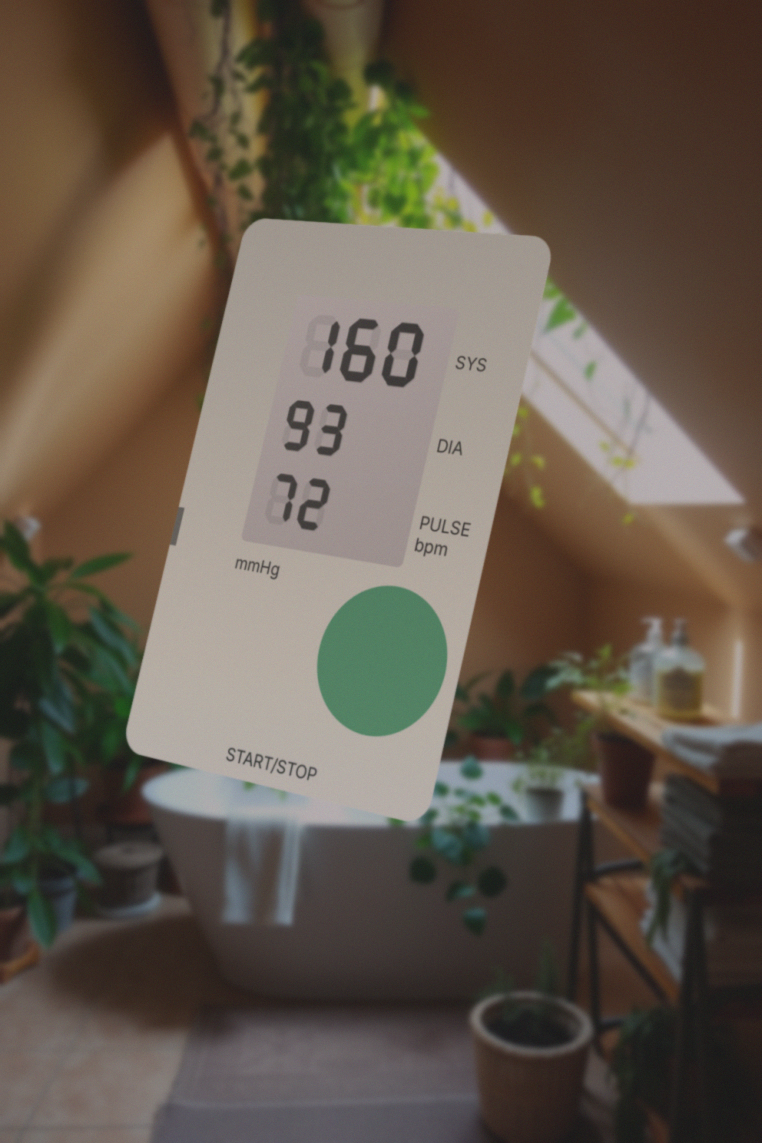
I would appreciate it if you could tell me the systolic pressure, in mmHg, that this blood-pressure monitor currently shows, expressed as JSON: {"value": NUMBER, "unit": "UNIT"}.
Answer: {"value": 160, "unit": "mmHg"}
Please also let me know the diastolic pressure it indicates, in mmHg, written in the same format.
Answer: {"value": 93, "unit": "mmHg"}
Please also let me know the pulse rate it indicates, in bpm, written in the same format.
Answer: {"value": 72, "unit": "bpm"}
